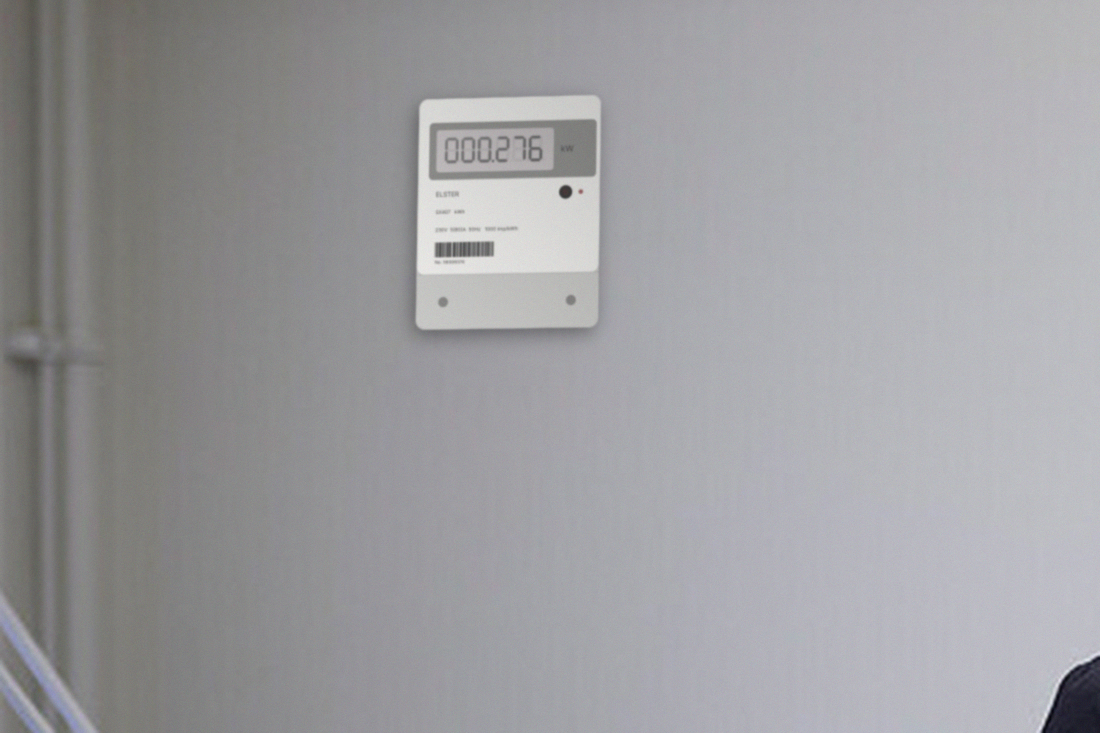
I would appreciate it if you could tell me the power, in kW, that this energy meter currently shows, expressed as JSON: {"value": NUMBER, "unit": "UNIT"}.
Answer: {"value": 0.276, "unit": "kW"}
